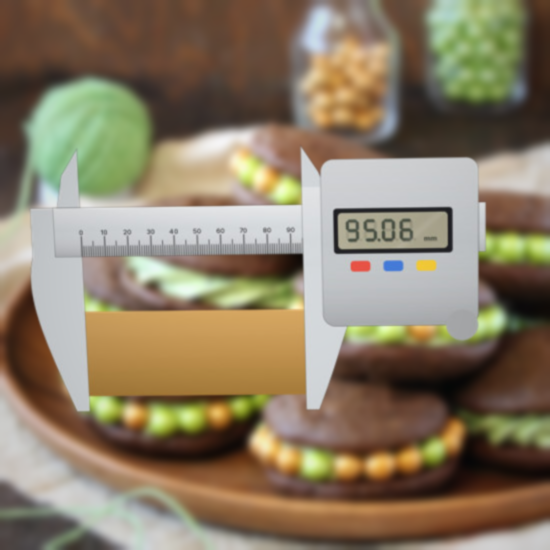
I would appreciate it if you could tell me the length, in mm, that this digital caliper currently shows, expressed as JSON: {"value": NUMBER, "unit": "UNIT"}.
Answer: {"value": 95.06, "unit": "mm"}
